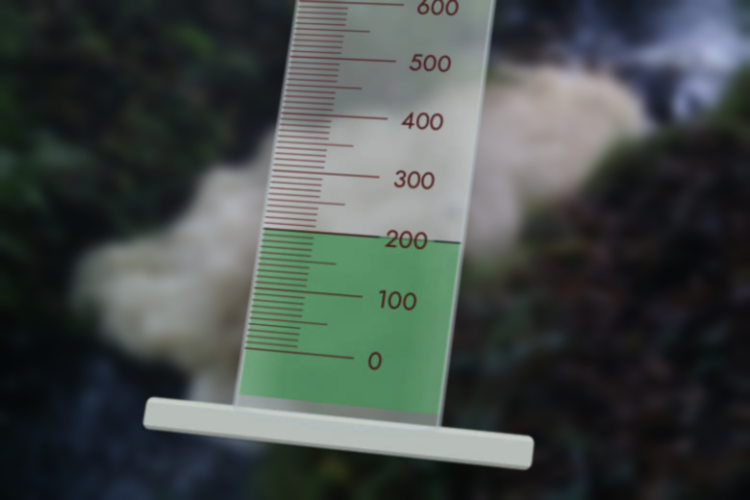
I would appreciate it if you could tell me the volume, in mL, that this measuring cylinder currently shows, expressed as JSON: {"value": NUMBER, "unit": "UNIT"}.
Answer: {"value": 200, "unit": "mL"}
